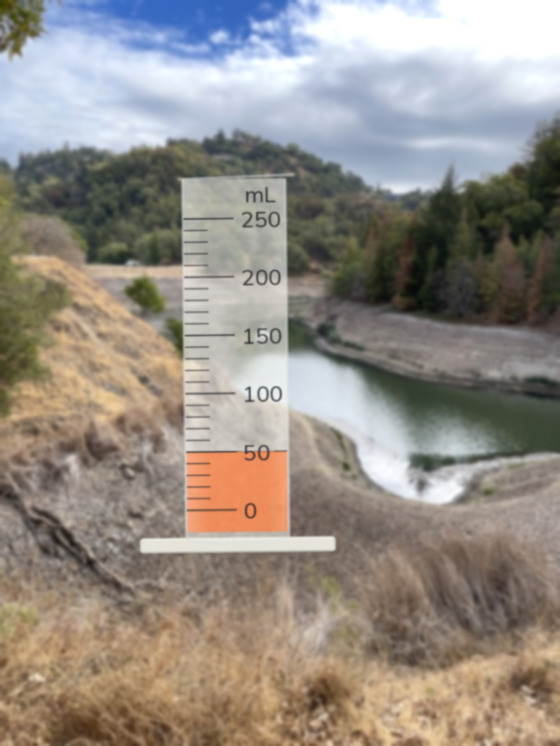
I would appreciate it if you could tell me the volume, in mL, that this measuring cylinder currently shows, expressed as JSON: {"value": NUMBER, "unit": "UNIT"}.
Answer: {"value": 50, "unit": "mL"}
